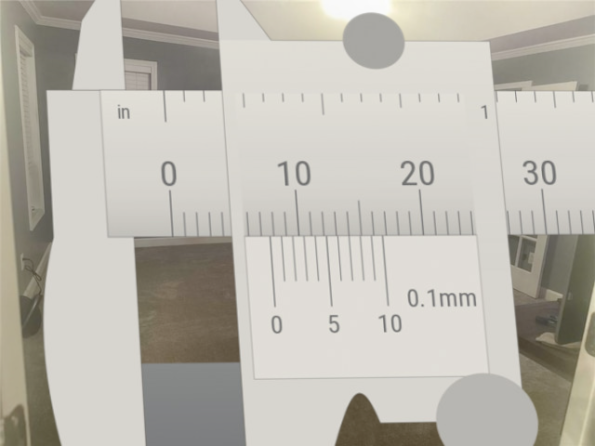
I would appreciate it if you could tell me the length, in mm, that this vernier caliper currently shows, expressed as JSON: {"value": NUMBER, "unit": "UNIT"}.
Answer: {"value": 7.7, "unit": "mm"}
